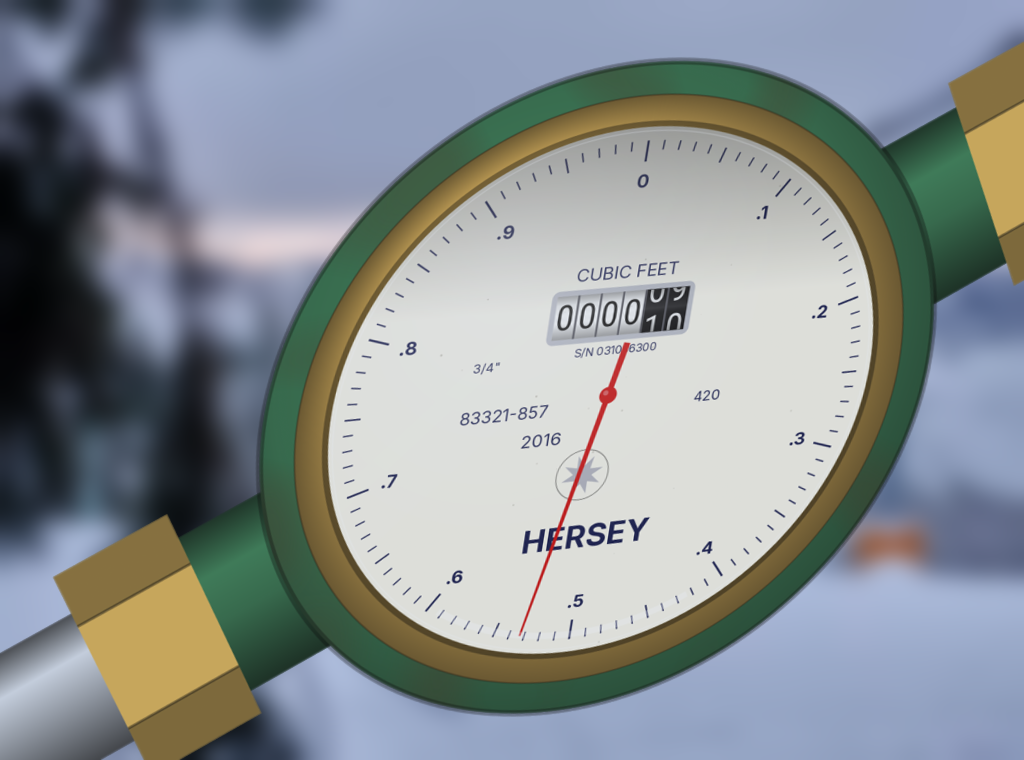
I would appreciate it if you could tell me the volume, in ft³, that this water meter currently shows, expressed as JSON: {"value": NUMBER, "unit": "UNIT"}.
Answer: {"value": 9.53, "unit": "ft³"}
